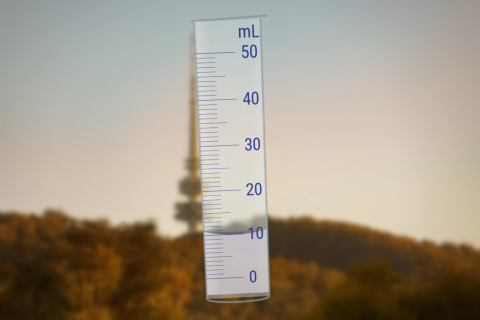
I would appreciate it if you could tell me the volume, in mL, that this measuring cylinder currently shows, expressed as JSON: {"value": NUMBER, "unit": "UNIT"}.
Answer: {"value": 10, "unit": "mL"}
